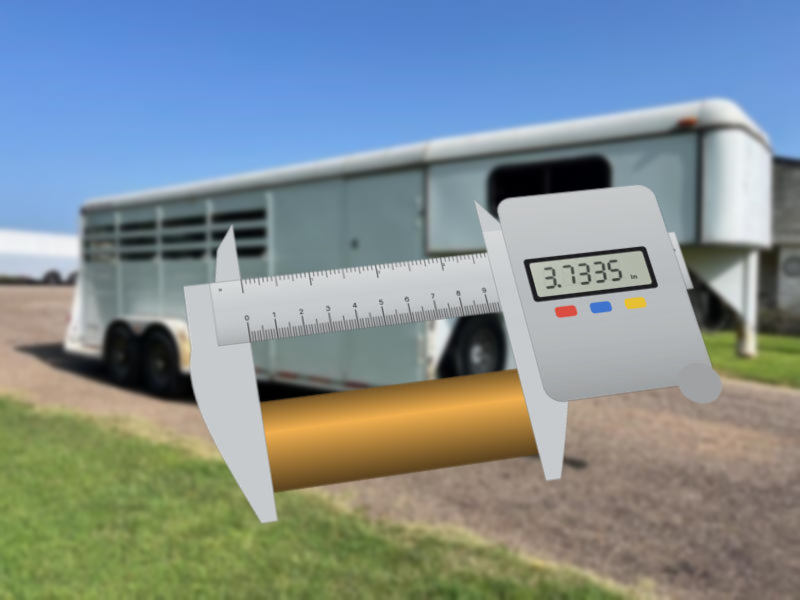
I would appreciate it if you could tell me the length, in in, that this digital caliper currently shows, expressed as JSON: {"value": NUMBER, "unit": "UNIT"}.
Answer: {"value": 3.7335, "unit": "in"}
